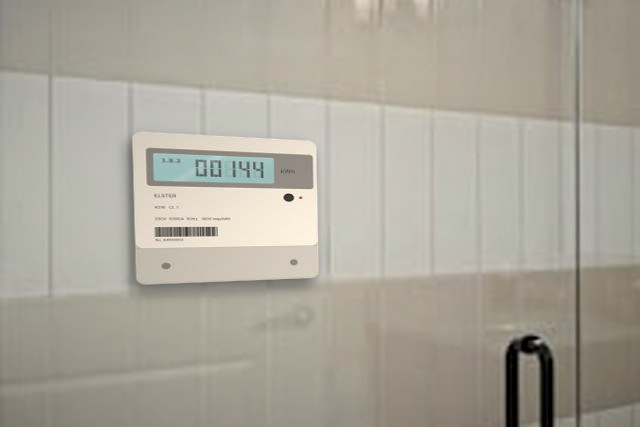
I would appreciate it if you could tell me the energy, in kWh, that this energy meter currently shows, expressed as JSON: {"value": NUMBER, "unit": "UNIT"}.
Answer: {"value": 144, "unit": "kWh"}
